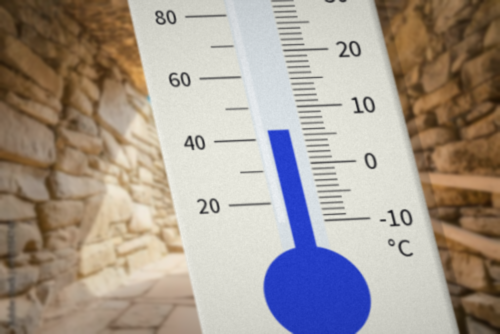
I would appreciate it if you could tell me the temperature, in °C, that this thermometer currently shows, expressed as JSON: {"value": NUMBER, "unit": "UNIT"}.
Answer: {"value": 6, "unit": "°C"}
